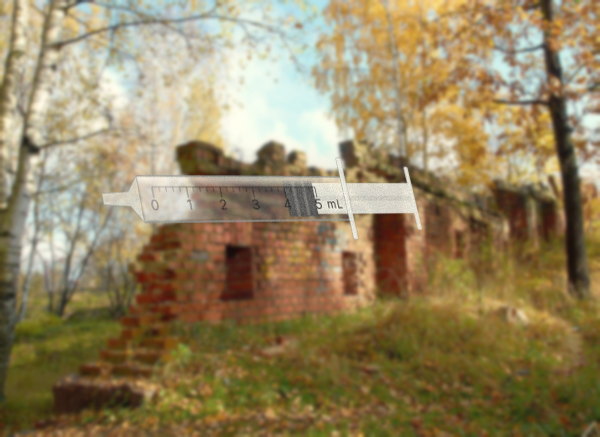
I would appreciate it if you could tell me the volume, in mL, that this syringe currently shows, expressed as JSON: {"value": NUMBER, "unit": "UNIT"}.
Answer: {"value": 4, "unit": "mL"}
